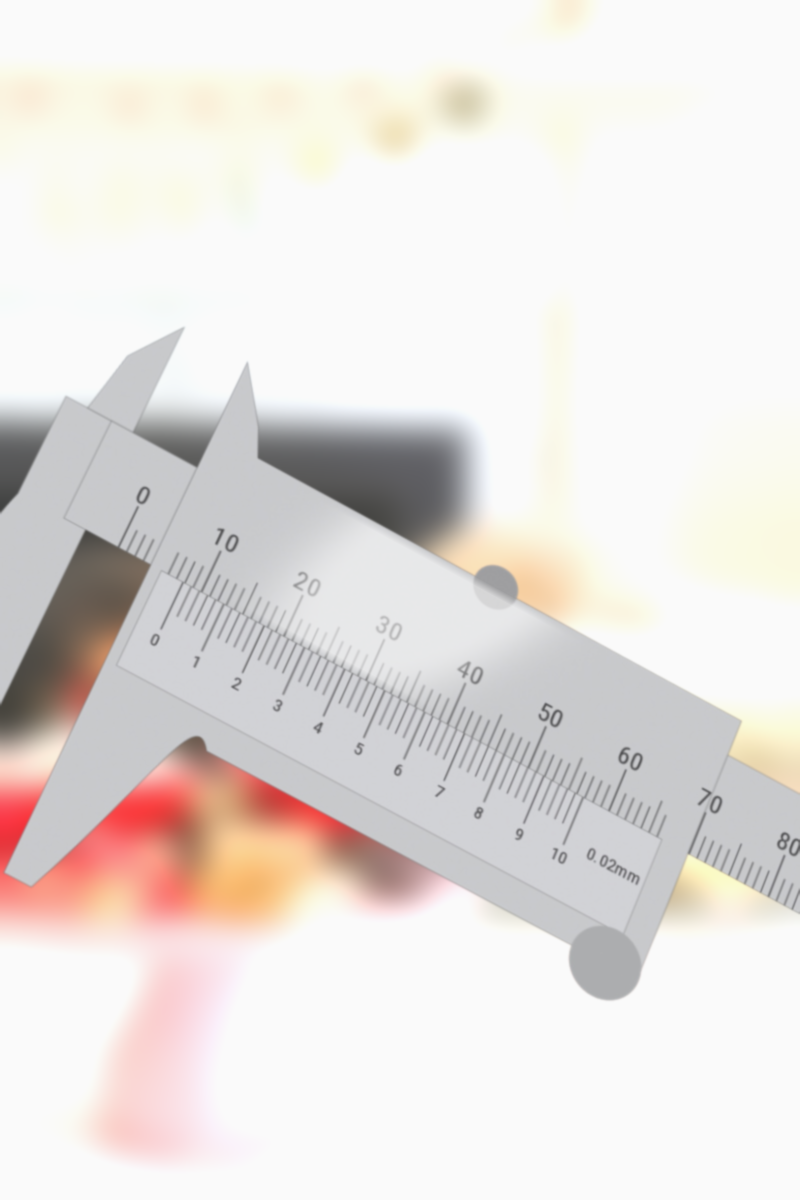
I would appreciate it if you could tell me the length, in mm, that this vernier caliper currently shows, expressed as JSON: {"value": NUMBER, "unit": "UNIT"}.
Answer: {"value": 7.8, "unit": "mm"}
